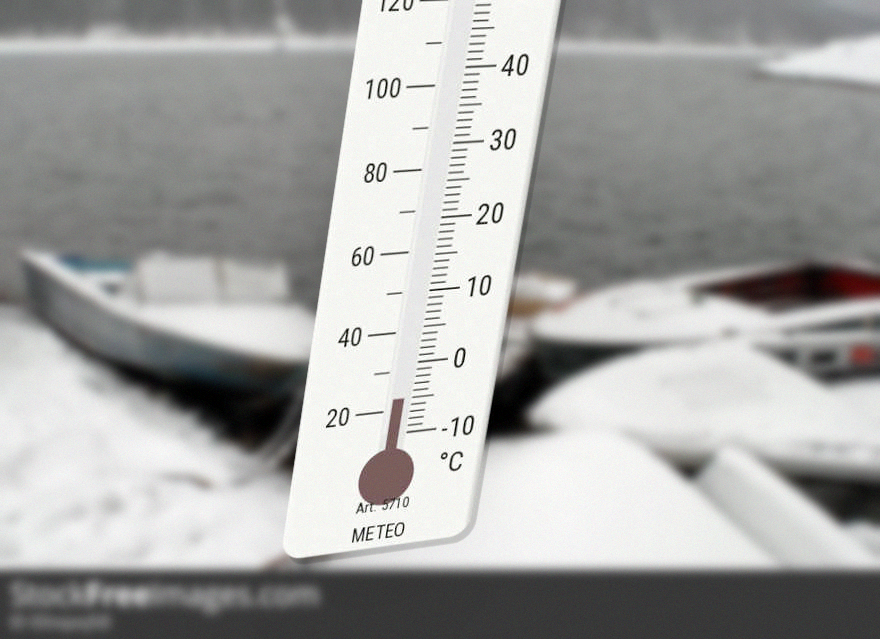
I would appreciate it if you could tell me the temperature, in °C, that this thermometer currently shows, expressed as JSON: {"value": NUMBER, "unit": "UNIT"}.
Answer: {"value": -5, "unit": "°C"}
